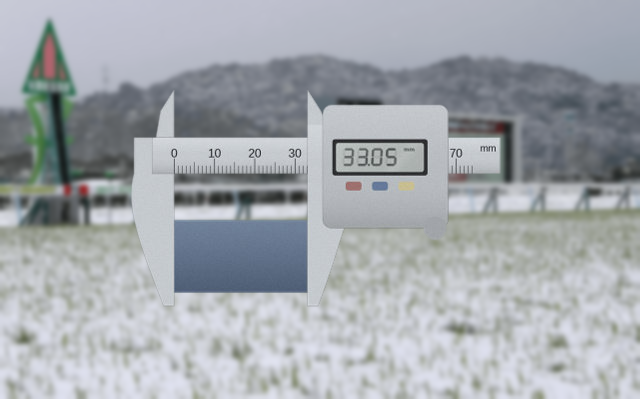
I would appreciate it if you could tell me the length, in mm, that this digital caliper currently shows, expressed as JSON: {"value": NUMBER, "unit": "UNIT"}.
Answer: {"value": 33.05, "unit": "mm"}
